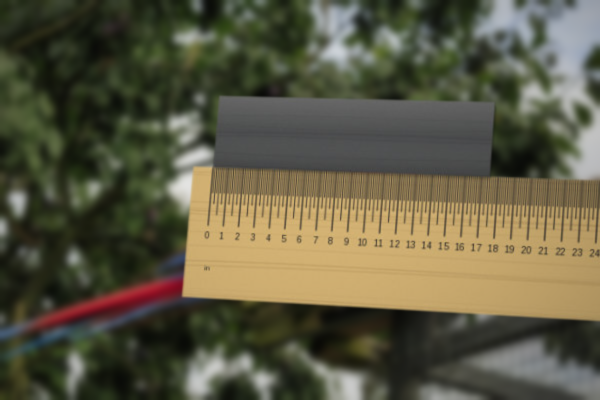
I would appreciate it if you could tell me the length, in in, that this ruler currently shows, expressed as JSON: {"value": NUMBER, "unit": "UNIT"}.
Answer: {"value": 17.5, "unit": "in"}
